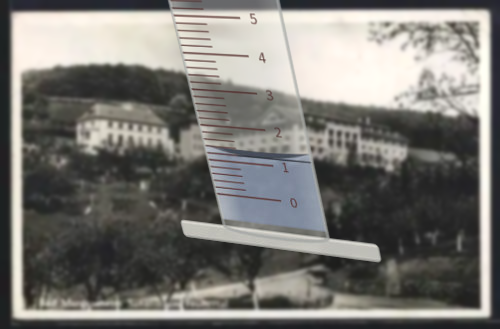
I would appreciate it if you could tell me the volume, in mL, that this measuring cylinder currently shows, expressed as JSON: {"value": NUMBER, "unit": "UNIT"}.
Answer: {"value": 1.2, "unit": "mL"}
